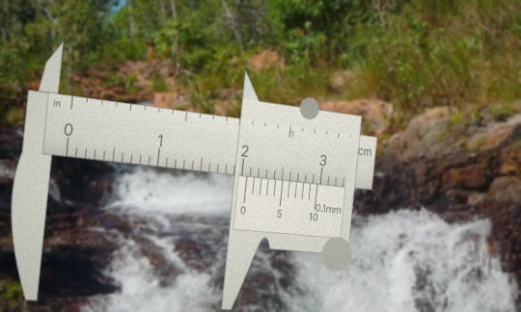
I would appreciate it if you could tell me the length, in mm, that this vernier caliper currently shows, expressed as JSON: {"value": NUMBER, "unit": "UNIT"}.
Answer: {"value": 20.6, "unit": "mm"}
